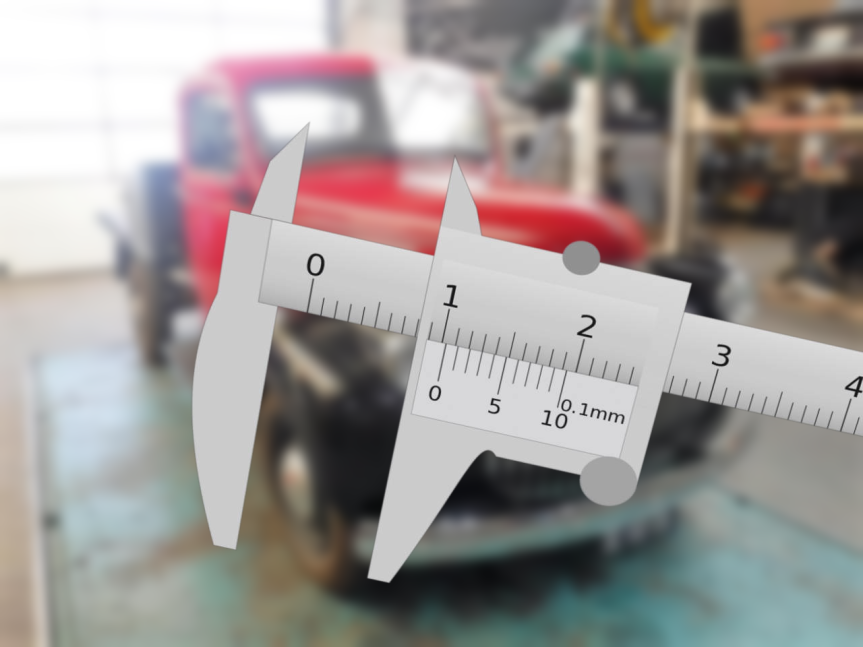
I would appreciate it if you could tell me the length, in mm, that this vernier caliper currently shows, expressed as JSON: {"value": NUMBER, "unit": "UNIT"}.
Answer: {"value": 10.3, "unit": "mm"}
